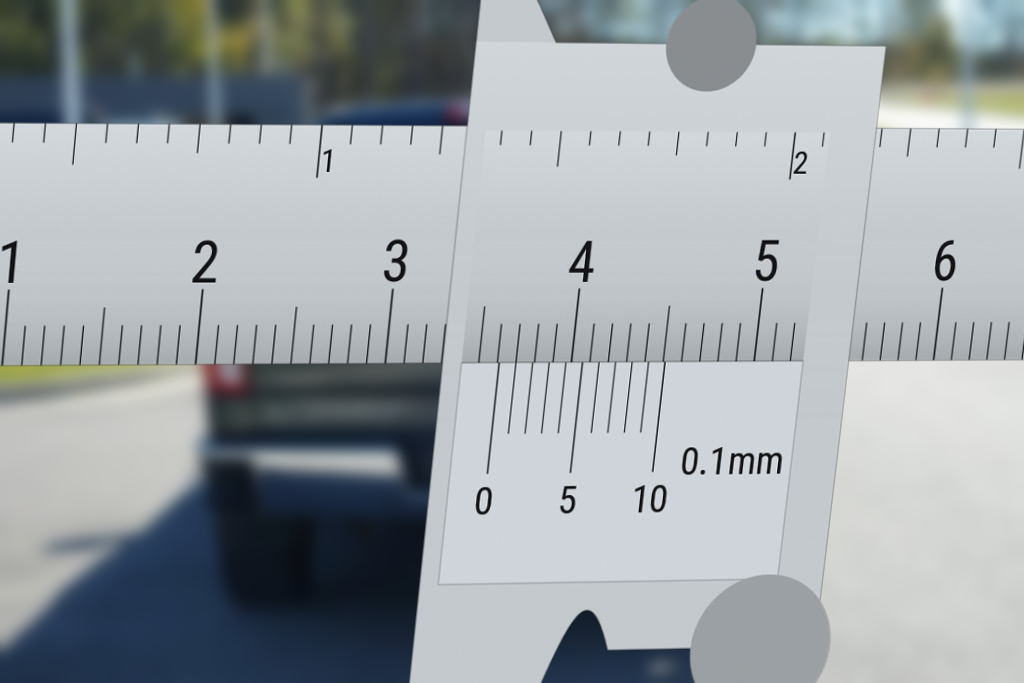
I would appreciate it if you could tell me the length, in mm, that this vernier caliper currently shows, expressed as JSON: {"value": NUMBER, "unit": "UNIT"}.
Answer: {"value": 36.1, "unit": "mm"}
